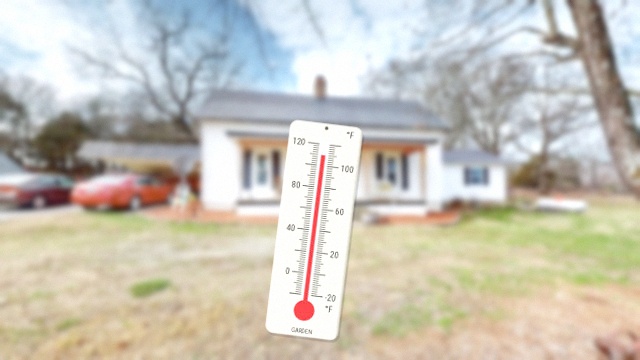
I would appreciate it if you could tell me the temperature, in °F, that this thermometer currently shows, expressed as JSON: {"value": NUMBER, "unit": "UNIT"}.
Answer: {"value": 110, "unit": "°F"}
